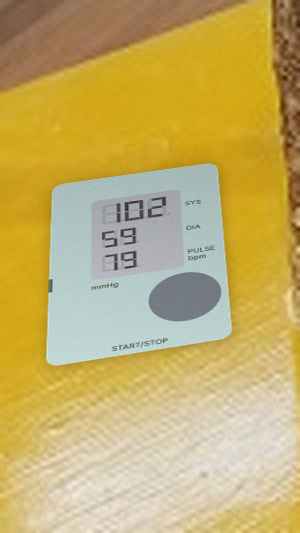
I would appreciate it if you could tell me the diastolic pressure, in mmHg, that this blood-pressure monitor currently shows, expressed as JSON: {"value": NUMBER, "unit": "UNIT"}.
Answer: {"value": 59, "unit": "mmHg"}
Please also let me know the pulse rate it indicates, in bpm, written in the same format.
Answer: {"value": 79, "unit": "bpm"}
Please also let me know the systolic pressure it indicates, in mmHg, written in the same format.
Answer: {"value": 102, "unit": "mmHg"}
